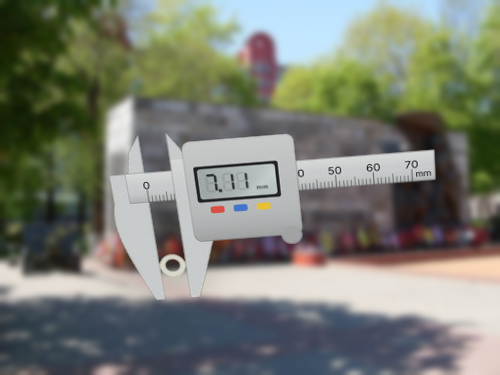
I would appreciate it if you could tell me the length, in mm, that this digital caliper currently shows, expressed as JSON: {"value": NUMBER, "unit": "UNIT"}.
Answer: {"value": 7.11, "unit": "mm"}
